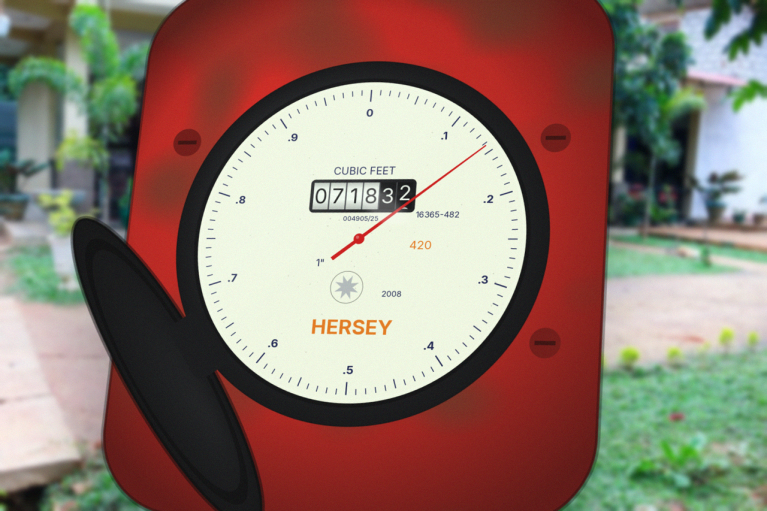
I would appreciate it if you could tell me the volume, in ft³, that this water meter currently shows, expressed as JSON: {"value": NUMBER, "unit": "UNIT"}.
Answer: {"value": 71832.14, "unit": "ft³"}
